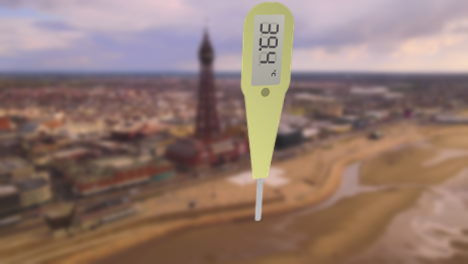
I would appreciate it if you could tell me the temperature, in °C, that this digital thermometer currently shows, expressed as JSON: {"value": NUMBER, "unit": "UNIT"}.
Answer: {"value": 39.4, "unit": "°C"}
